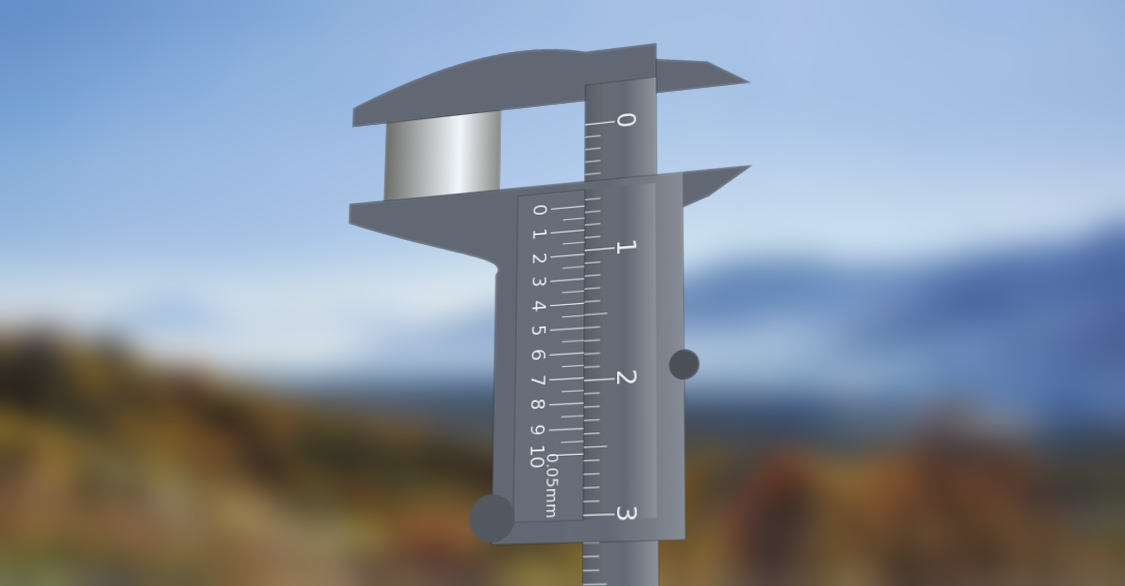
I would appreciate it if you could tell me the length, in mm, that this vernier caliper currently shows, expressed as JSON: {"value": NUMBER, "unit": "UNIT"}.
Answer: {"value": 6.5, "unit": "mm"}
